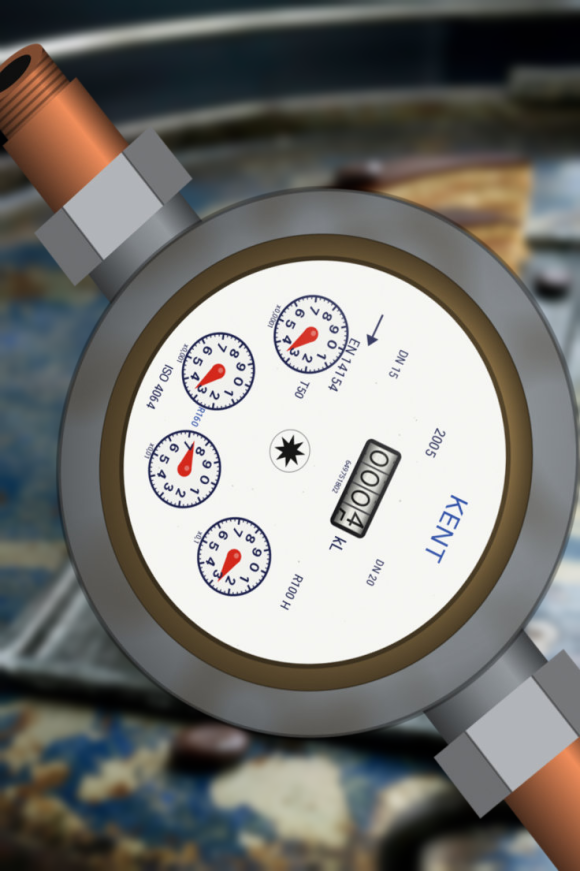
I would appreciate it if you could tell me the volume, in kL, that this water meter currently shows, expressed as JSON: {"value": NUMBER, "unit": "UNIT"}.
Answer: {"value": 4.2733, "unit": "kL"}
